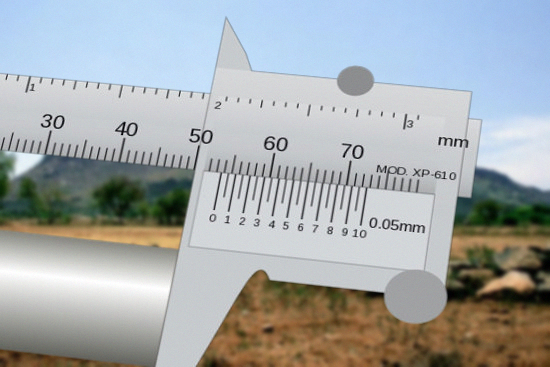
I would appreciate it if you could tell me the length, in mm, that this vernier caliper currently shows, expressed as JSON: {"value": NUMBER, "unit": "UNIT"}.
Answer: {"value": 53.6, "unit": "mm"}
